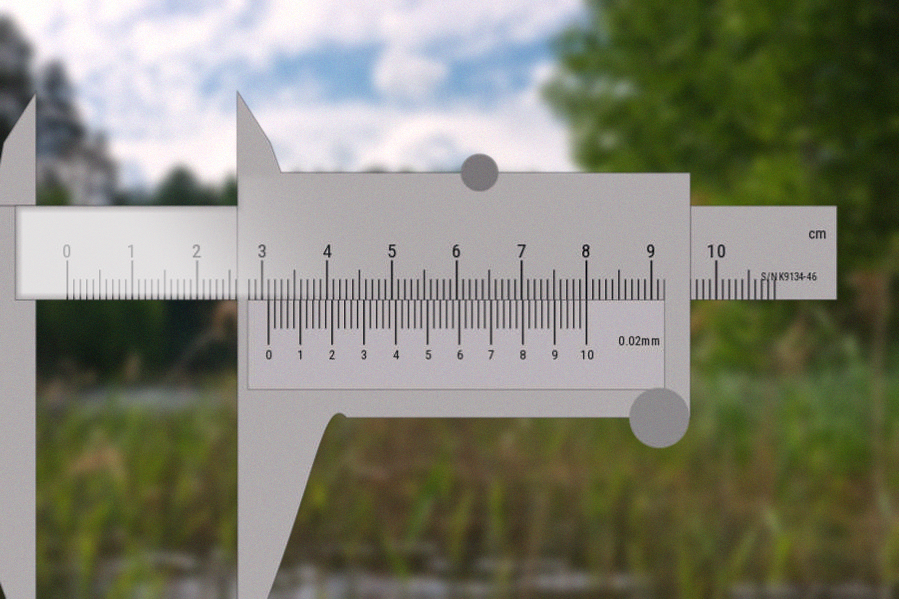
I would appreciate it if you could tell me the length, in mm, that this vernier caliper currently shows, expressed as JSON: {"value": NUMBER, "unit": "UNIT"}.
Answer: {"value": 31.0, "unit": "mm"}
